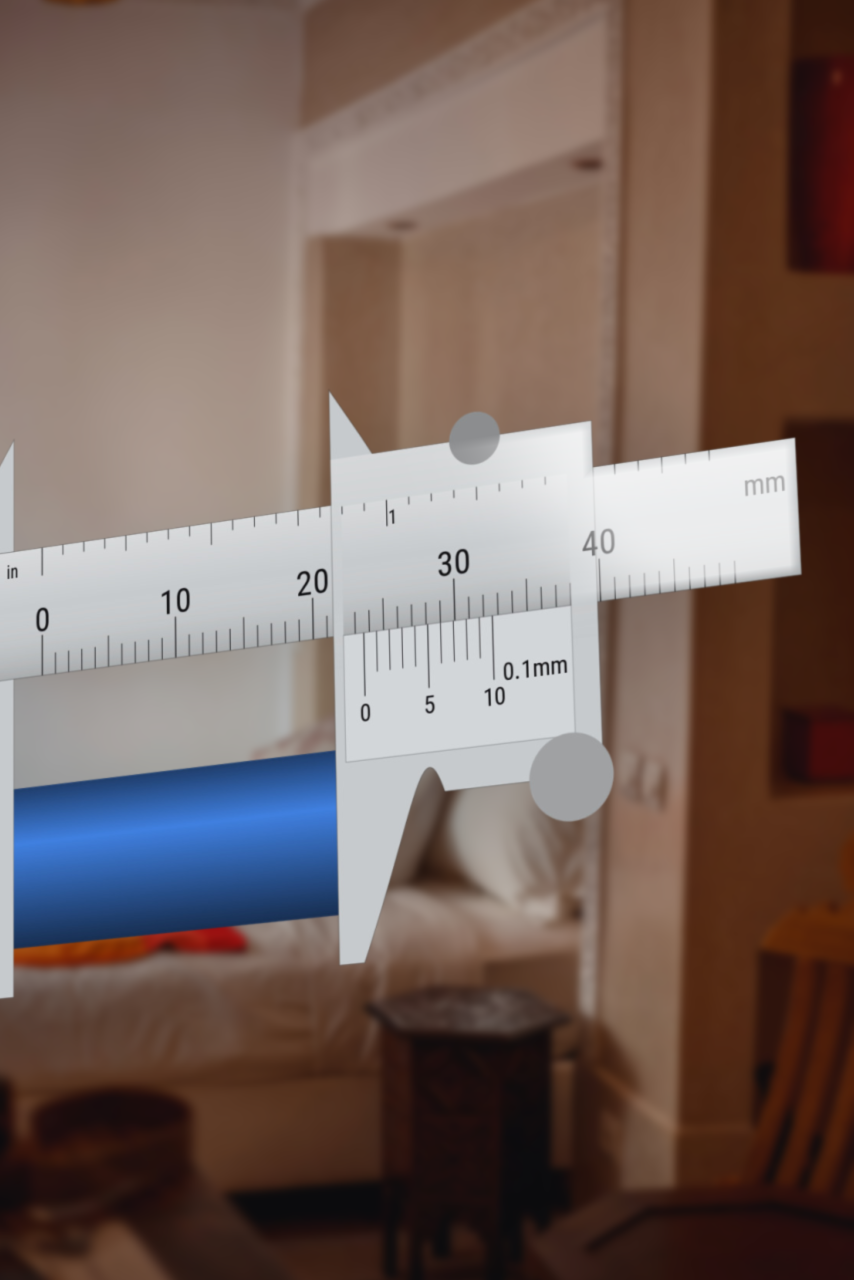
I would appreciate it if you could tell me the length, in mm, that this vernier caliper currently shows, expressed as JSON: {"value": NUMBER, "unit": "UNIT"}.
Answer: {"value": 23.6, "unit": "mm"}
